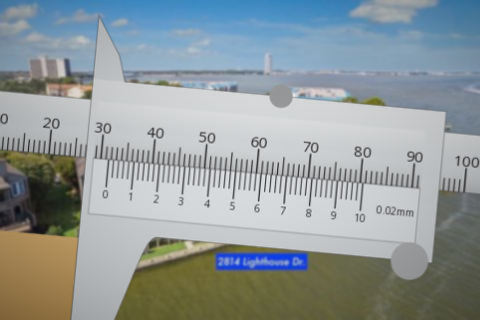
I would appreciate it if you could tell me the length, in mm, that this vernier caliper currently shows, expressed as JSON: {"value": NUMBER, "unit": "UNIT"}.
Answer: {"value": 31.5, "unit": "mm"}
